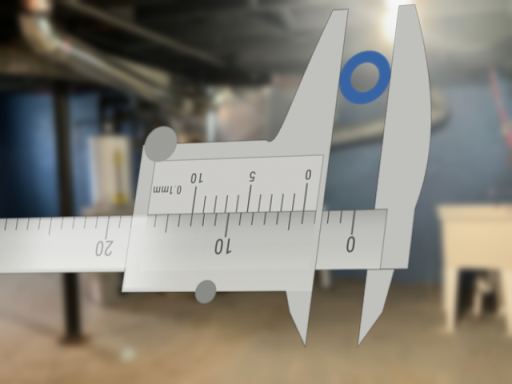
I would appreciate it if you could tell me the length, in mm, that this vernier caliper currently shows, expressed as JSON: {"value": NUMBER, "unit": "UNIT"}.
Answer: {"value": 4.0, "unit": "mm"}
